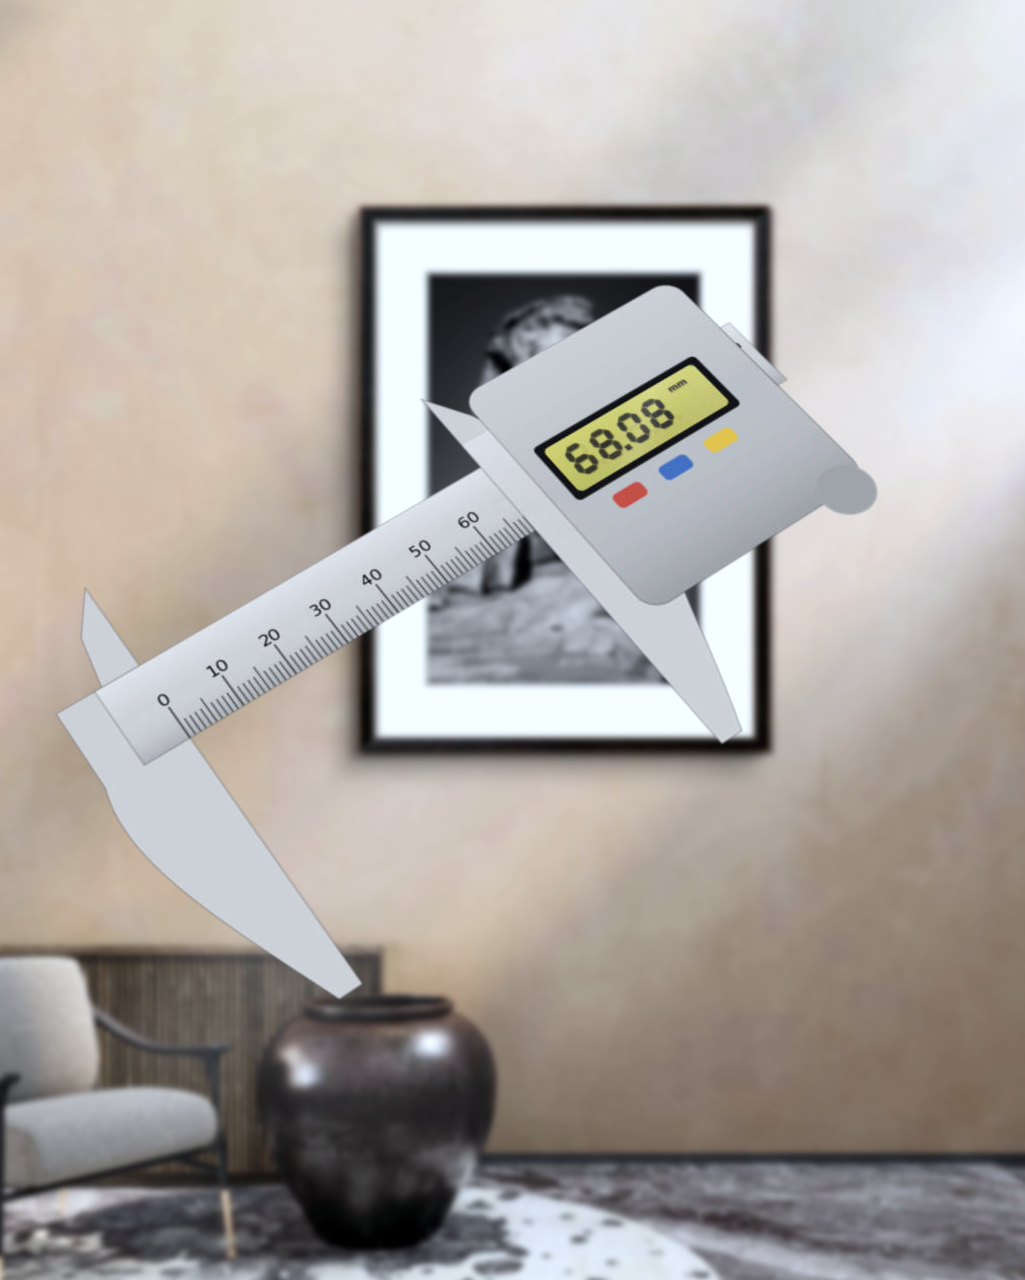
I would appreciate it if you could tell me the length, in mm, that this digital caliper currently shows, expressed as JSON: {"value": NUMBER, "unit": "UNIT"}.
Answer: {"value": 68.08, "unit": "mm"}
